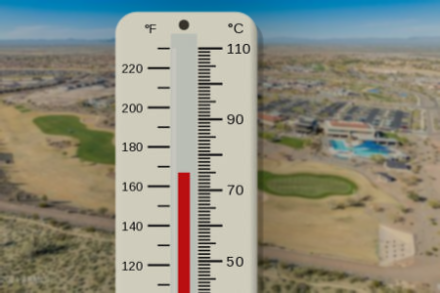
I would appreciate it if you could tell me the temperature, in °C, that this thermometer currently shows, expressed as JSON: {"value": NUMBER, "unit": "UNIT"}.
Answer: {"value": 75, "unit": "°C"}
